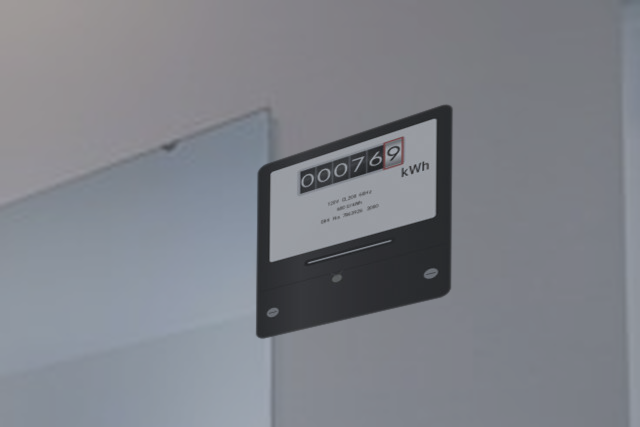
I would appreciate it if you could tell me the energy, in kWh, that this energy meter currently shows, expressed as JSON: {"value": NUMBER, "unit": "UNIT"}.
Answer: {"value": 76.9, "unit": "kWh"}
